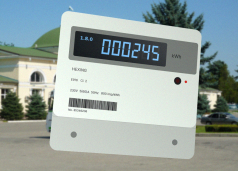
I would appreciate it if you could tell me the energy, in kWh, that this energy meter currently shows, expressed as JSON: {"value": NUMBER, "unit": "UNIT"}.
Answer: {"value": 245, "unit": "kWh"}
